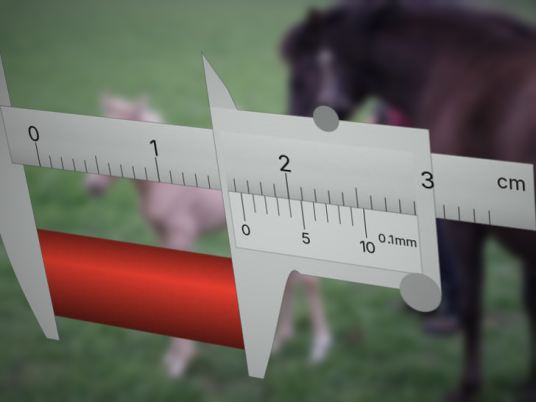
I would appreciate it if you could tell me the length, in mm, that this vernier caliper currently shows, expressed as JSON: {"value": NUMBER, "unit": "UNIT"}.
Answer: {"value": 16.4, "unit": "mm"}
